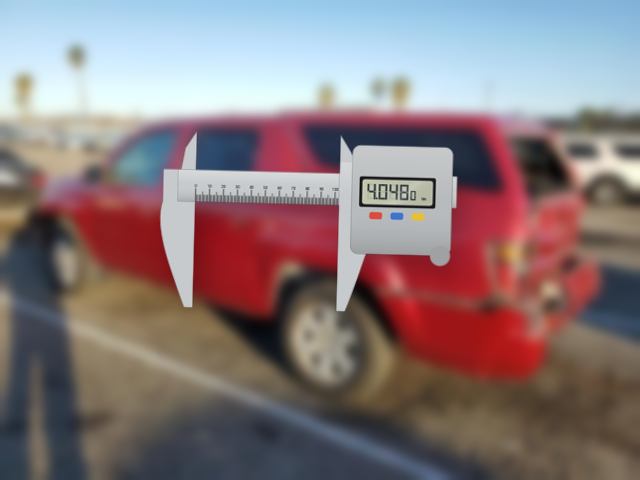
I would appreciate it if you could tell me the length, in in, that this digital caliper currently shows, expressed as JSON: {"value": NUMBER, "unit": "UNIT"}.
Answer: {"value": 4.0480, "unit": "in"}
